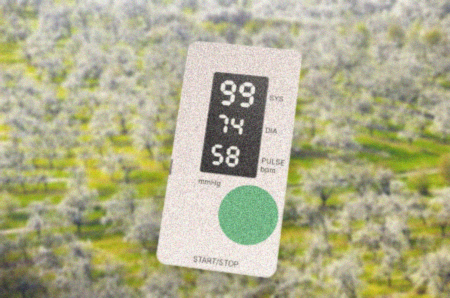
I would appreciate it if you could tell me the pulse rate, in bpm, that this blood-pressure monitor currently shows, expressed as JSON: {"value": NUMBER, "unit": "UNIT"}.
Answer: {"value": 58, "unit": "bpm"}
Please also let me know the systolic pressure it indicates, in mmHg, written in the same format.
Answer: {"value": 99, "unit": "mmHg"}
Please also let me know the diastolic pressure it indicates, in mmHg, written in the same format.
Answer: {"value": 74, "unit": "mmHg"}
